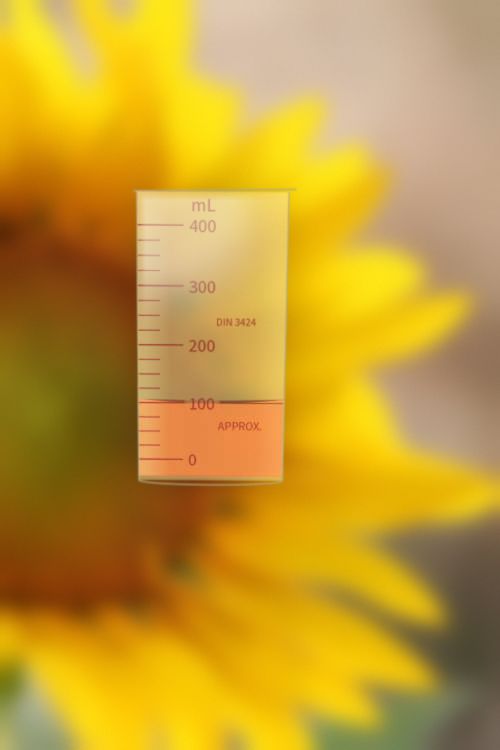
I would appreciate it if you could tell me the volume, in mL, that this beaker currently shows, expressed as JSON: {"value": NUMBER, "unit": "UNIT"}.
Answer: {"value": 100, "unit": "mL"}
